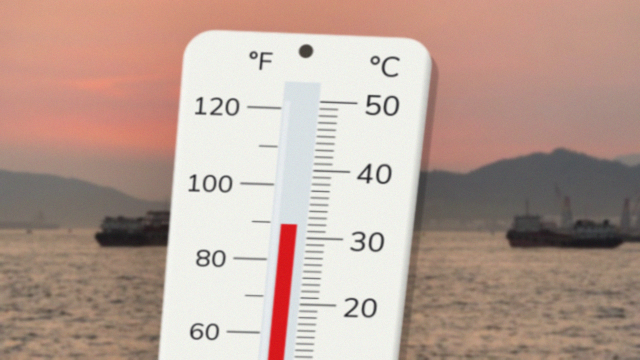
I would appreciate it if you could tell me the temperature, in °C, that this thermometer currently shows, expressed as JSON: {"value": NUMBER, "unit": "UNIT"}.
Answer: {"value": 32, "unit": "°C"}
